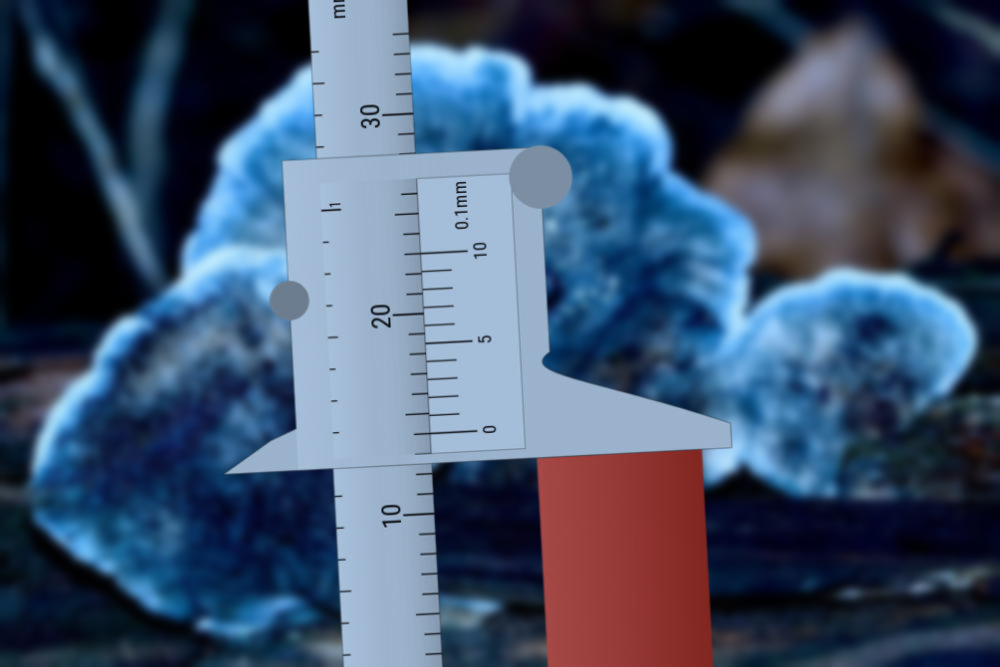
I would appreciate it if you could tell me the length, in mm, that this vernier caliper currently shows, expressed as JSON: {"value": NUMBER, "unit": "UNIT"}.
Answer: {"value": 14.0, "unit": "mm"}
